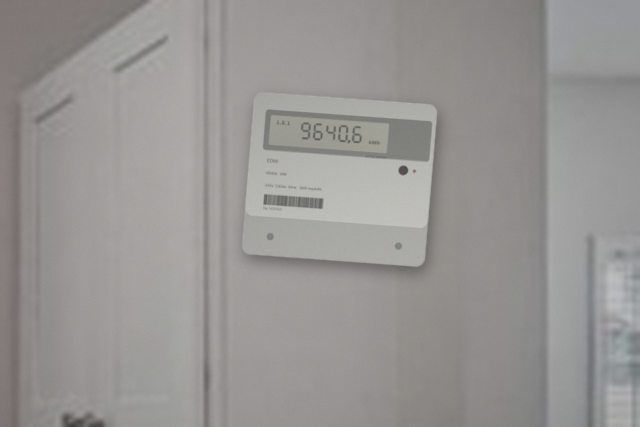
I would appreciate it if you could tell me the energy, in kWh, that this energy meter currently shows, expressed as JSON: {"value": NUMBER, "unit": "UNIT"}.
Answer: {"value": 9640.6, "unit": "kWh"}
